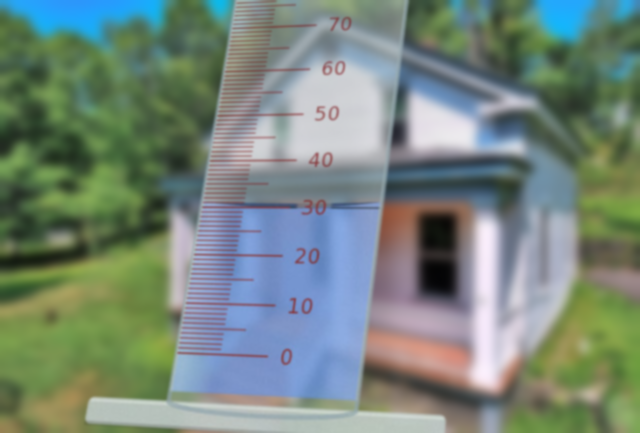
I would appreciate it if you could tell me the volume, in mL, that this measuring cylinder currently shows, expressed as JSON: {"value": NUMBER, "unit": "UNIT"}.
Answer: {"value": 30, "unit": "mL"}
